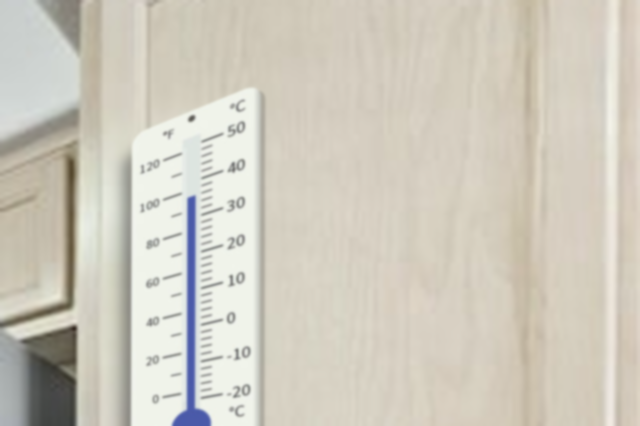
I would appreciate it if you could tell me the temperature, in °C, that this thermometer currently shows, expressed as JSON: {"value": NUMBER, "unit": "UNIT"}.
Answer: {"value": 36, "unit": "°C"}
